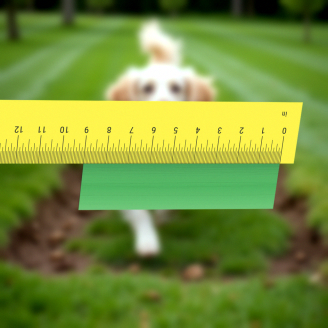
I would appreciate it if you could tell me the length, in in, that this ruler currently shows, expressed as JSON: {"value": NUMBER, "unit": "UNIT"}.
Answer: {"value": 9, "unit": "in"}
